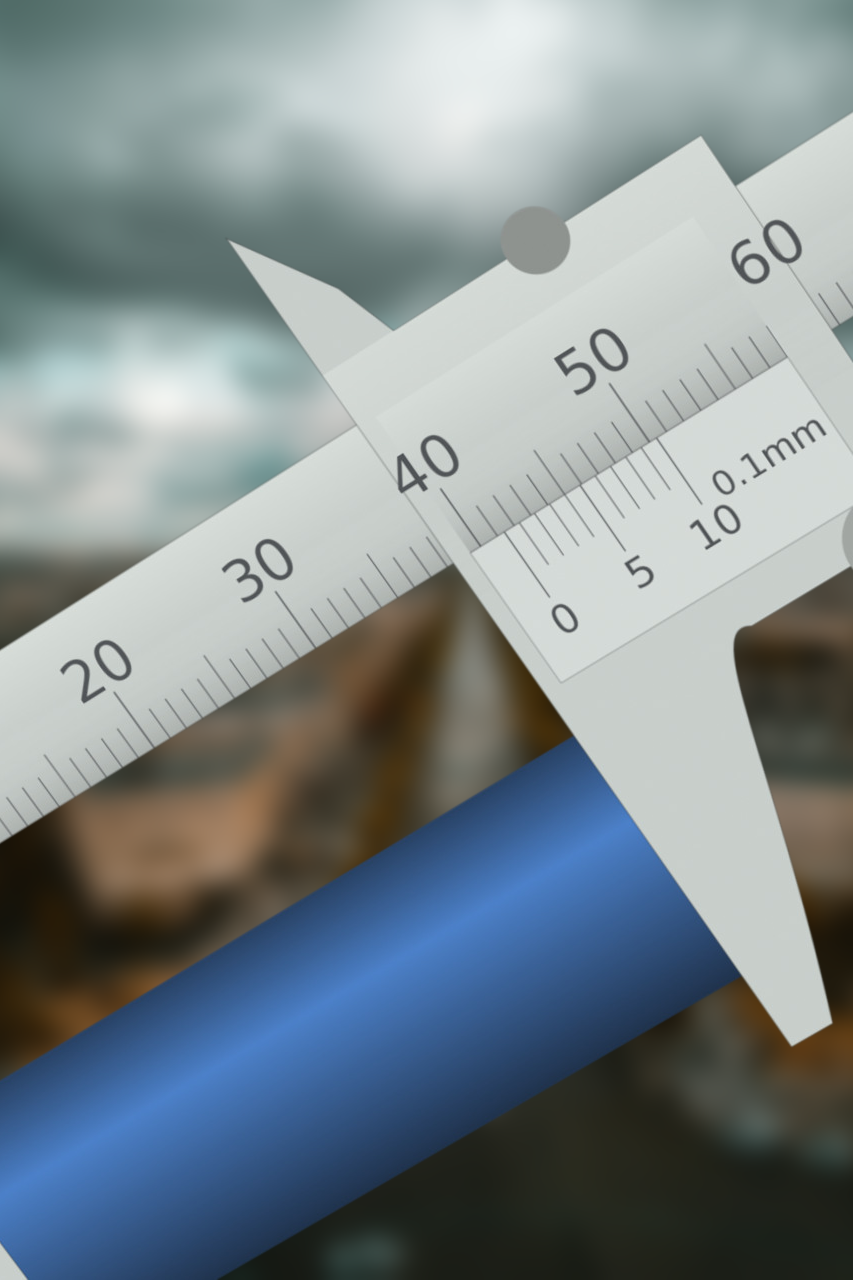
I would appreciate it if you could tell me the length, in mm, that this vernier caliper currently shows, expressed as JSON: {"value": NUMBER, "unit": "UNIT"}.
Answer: {"value": 41.4, "unit": "mm"}
